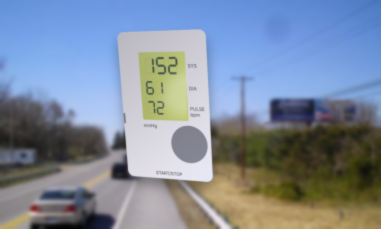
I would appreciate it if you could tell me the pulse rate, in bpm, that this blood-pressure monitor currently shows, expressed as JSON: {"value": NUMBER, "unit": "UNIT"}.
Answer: {"value": 72, "unit": "bpm"}
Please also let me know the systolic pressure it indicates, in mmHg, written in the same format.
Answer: {"value": 152, "unit": "mmHg"}
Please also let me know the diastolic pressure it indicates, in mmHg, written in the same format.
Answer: {"value": 61, "unit": "mmHg"}
